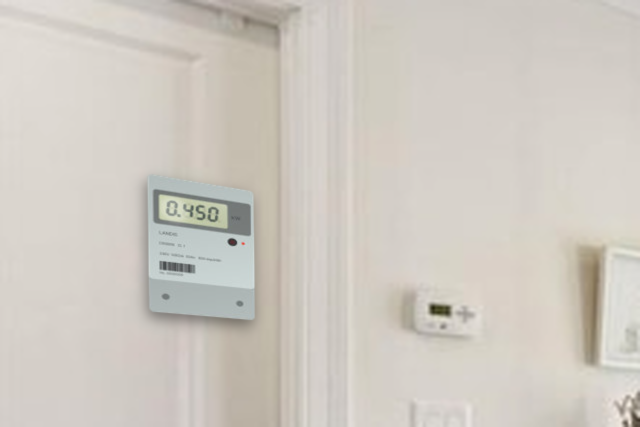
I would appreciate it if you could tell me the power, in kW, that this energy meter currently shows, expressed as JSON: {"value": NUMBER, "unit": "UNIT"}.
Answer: {"value": 0.450, "unit": "kW"}
